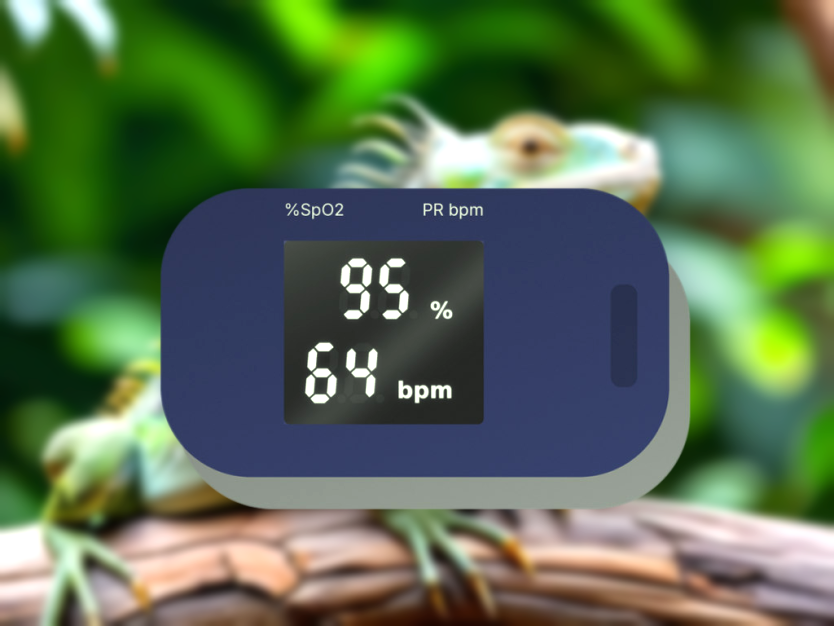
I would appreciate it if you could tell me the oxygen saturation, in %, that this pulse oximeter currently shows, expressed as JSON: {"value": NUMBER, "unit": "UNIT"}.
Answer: {"value": 95, "unit": "%"}
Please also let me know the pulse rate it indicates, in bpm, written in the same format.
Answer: {"value": 64, "unit": "bpm"}
